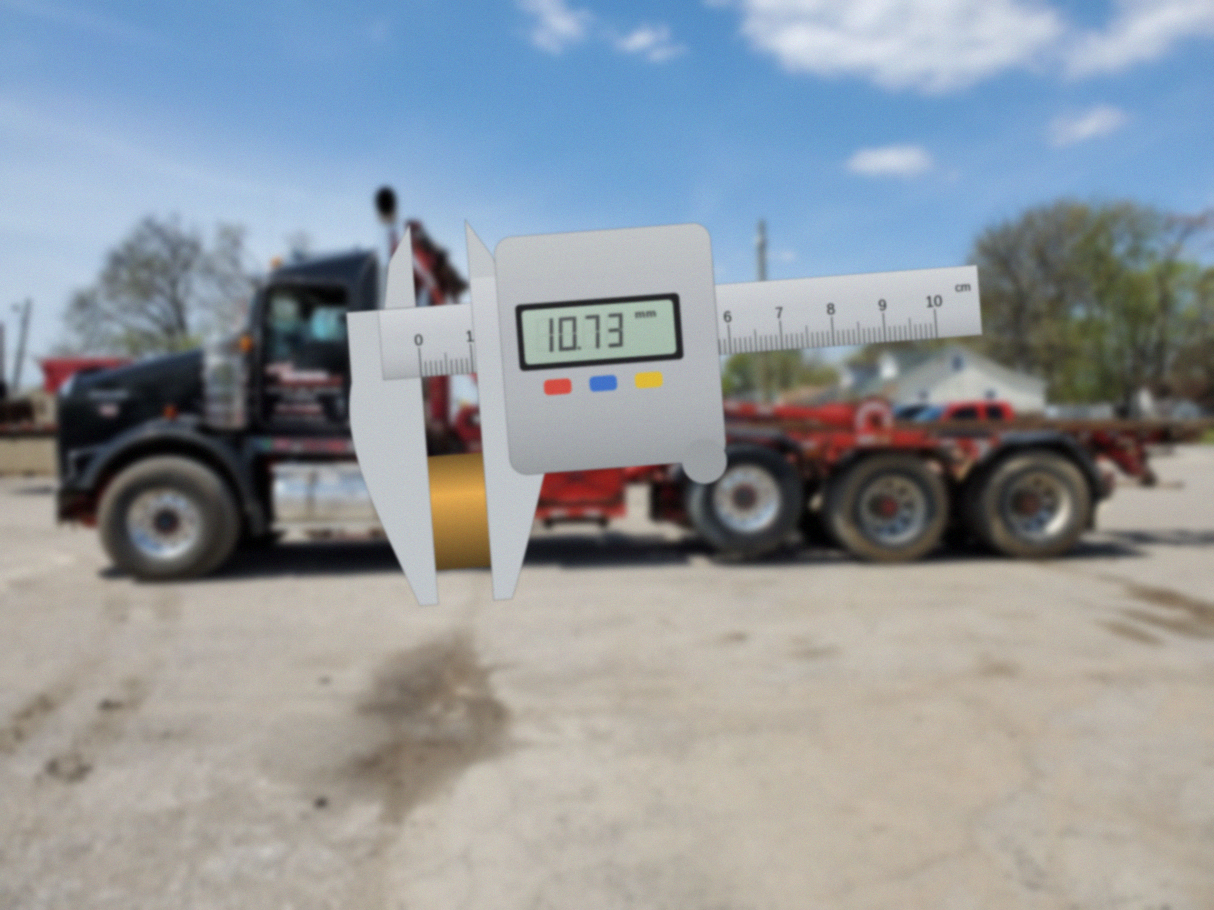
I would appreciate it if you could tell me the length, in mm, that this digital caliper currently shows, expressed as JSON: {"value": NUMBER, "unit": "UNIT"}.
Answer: {"value": 10.73, "unit": "mm"}
